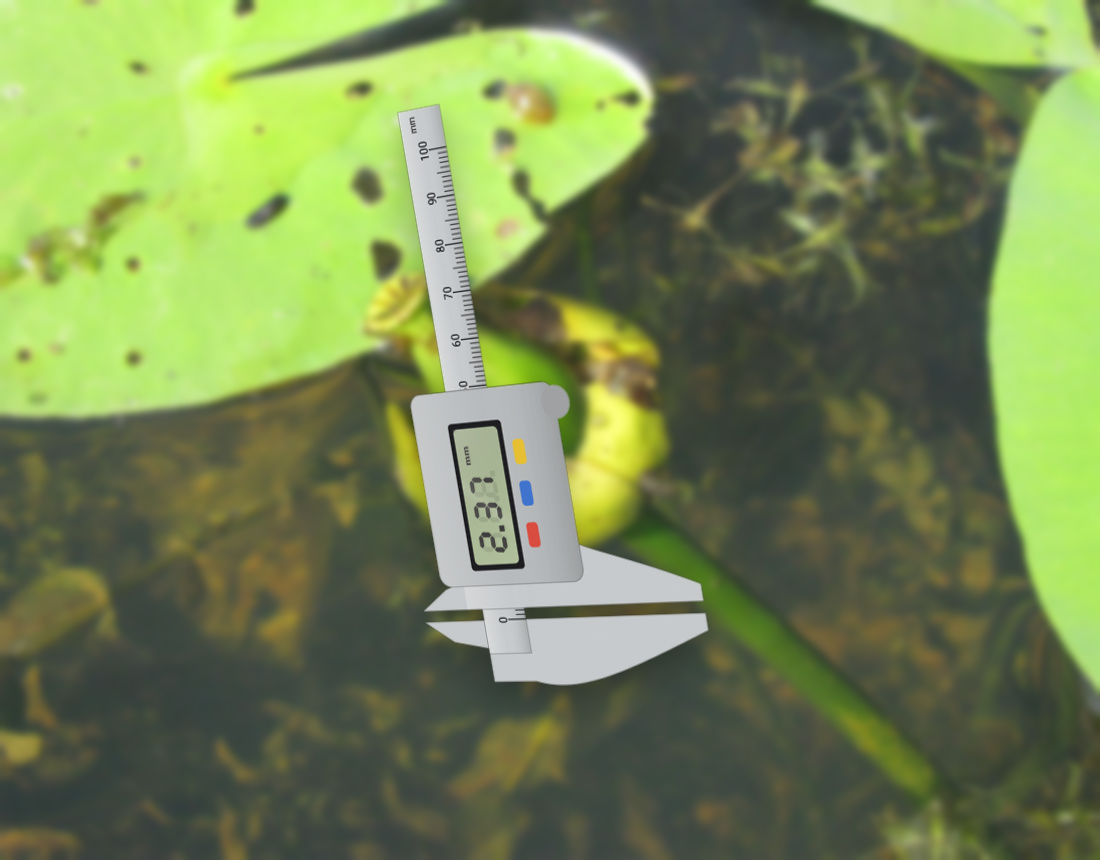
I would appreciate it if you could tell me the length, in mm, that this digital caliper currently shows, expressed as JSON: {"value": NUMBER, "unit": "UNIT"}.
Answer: {"value": 2.37, "unit": "mm"}
